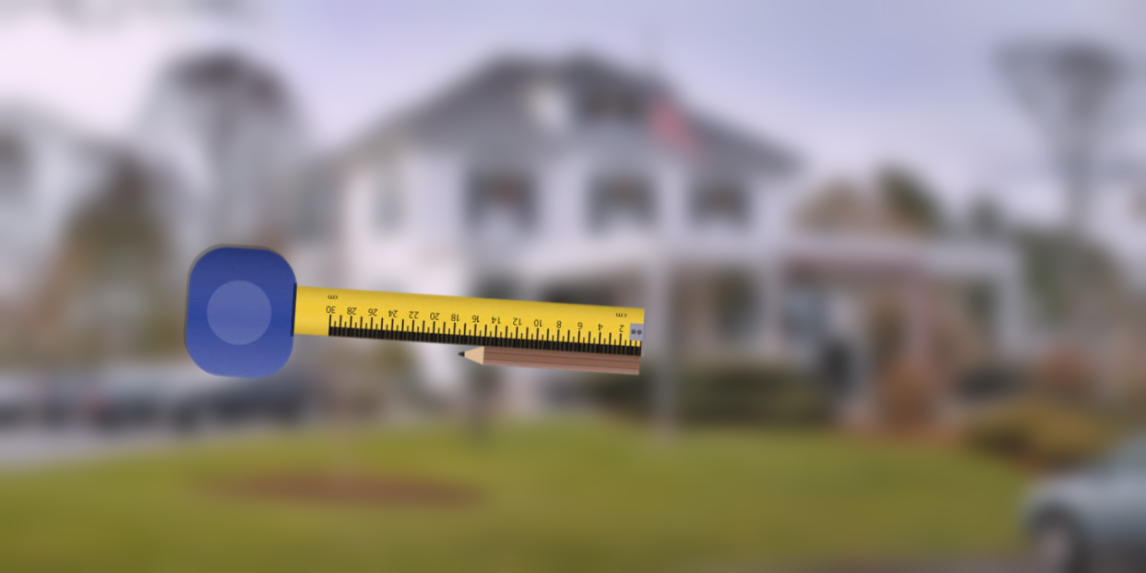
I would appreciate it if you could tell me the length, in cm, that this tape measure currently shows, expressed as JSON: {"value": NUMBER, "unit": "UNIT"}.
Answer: {"value": 17.5, "unit": "cm"}
